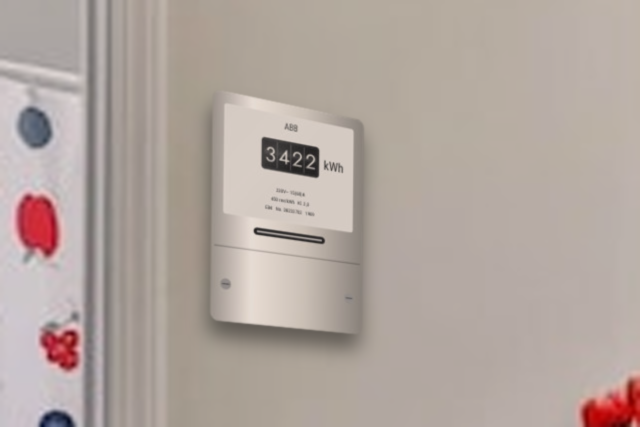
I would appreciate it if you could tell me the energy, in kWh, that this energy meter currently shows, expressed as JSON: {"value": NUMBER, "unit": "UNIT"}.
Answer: {"value": 3422, "unit": "kWh"}
